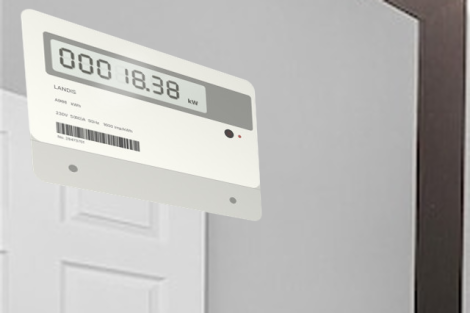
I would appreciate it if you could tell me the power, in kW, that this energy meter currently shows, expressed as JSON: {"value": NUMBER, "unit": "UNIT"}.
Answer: {"value": 18.38, "unit": "kW"}
